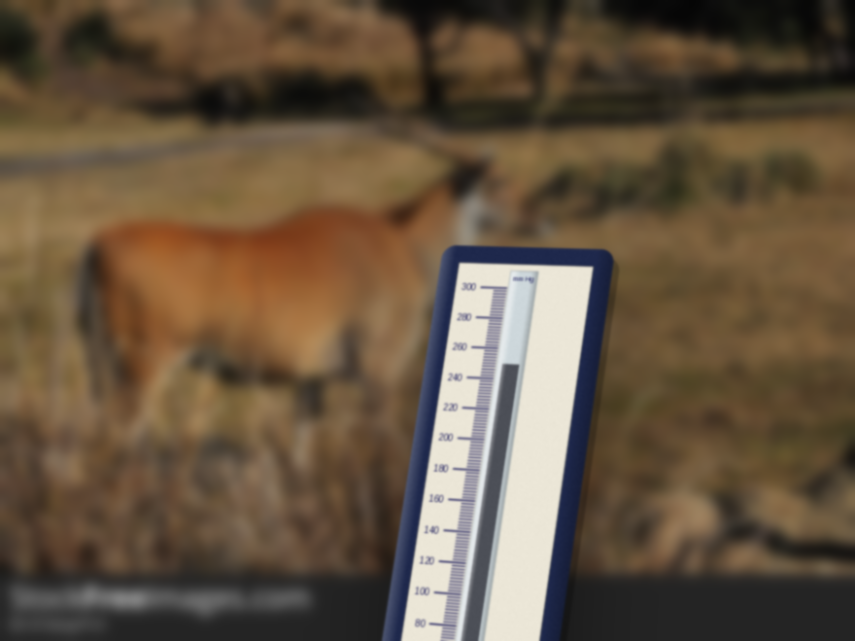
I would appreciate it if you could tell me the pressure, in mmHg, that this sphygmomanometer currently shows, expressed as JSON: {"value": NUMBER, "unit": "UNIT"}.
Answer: {"value": 250, "unit": "mmHg"}
